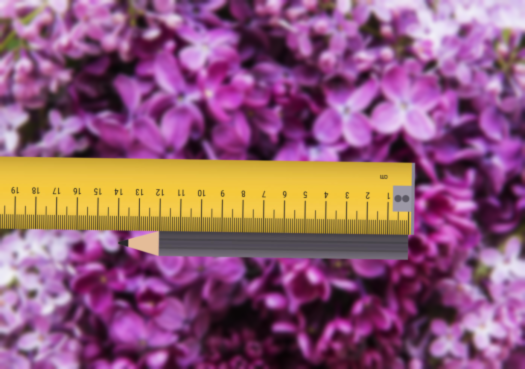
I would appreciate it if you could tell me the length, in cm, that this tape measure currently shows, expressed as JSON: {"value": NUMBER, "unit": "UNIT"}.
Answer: {"value": 14, "unit": "cm"}
